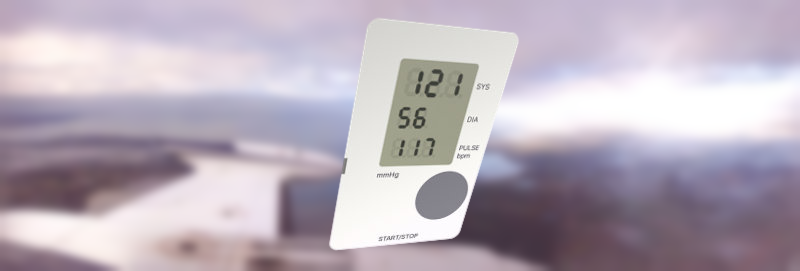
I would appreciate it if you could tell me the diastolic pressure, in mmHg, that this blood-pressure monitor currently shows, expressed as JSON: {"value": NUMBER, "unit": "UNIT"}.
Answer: {"value": 56, "unit": "mmHg"}
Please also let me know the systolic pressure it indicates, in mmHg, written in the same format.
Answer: {"value": 121, "unit": "mmHg"}
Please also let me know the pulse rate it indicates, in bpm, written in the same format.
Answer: {"value": 117, "unit": "bpm"}
